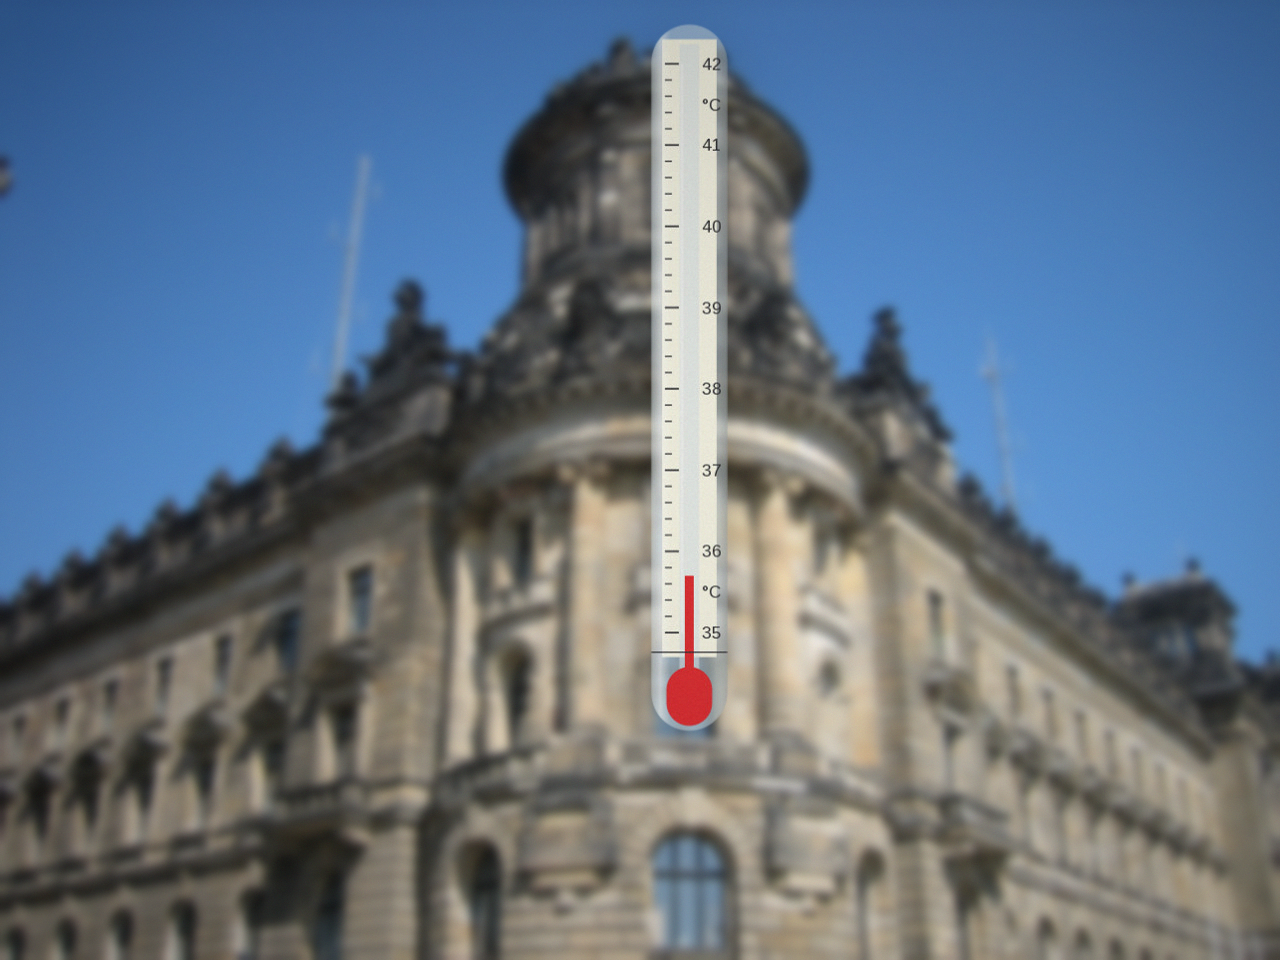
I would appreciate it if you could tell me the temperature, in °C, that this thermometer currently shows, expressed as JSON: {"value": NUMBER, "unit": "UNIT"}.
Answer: {"value": 35.7, "unit": "°C"}
